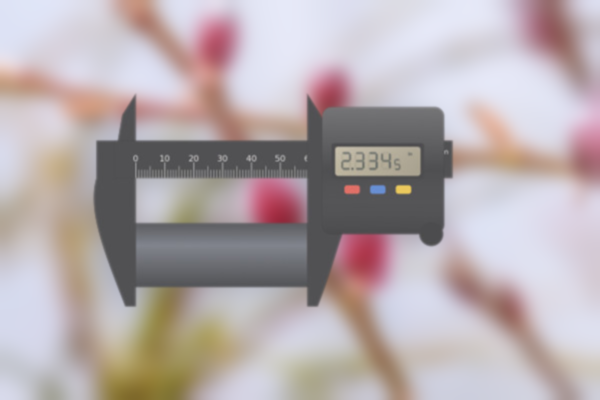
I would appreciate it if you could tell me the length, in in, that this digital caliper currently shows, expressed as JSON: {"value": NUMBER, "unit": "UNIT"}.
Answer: {"value": 2.3345, "unit": "in"}
